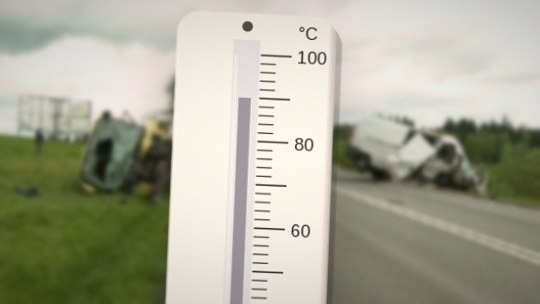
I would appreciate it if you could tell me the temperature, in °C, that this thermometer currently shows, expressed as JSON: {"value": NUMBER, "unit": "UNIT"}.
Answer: {"value": 90, "unit": "°C"}
